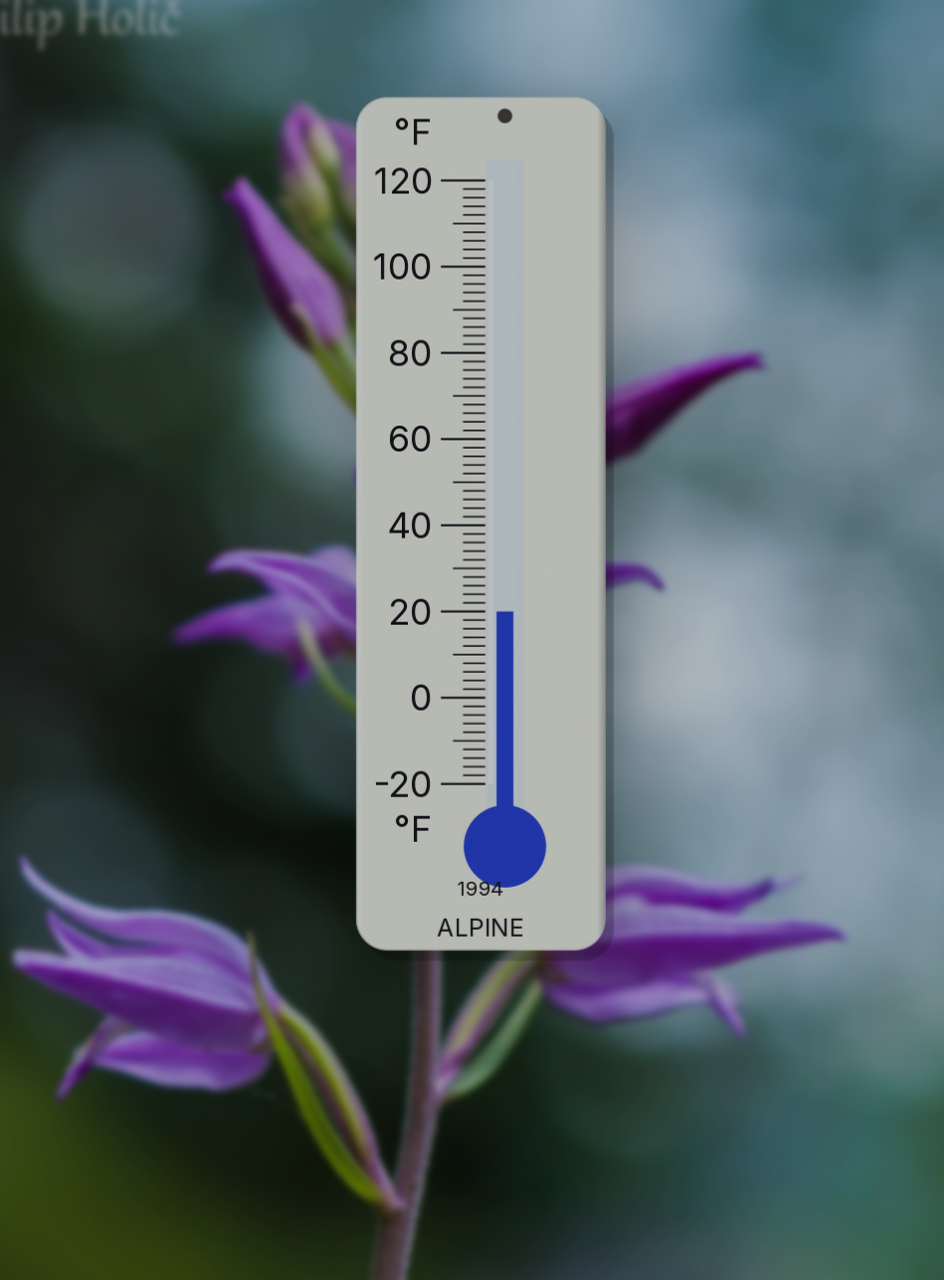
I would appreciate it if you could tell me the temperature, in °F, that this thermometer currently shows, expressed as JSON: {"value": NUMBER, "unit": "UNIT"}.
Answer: {"value": 20, "unit": "°F"}
